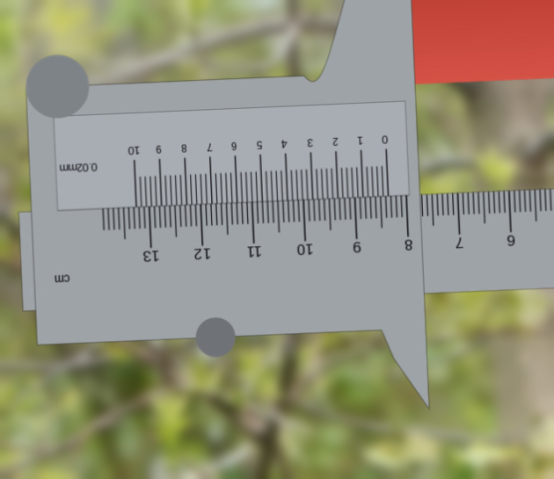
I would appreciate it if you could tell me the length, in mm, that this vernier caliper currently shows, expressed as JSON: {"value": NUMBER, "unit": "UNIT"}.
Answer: {"value": 83.5, "unit": "mm"}
